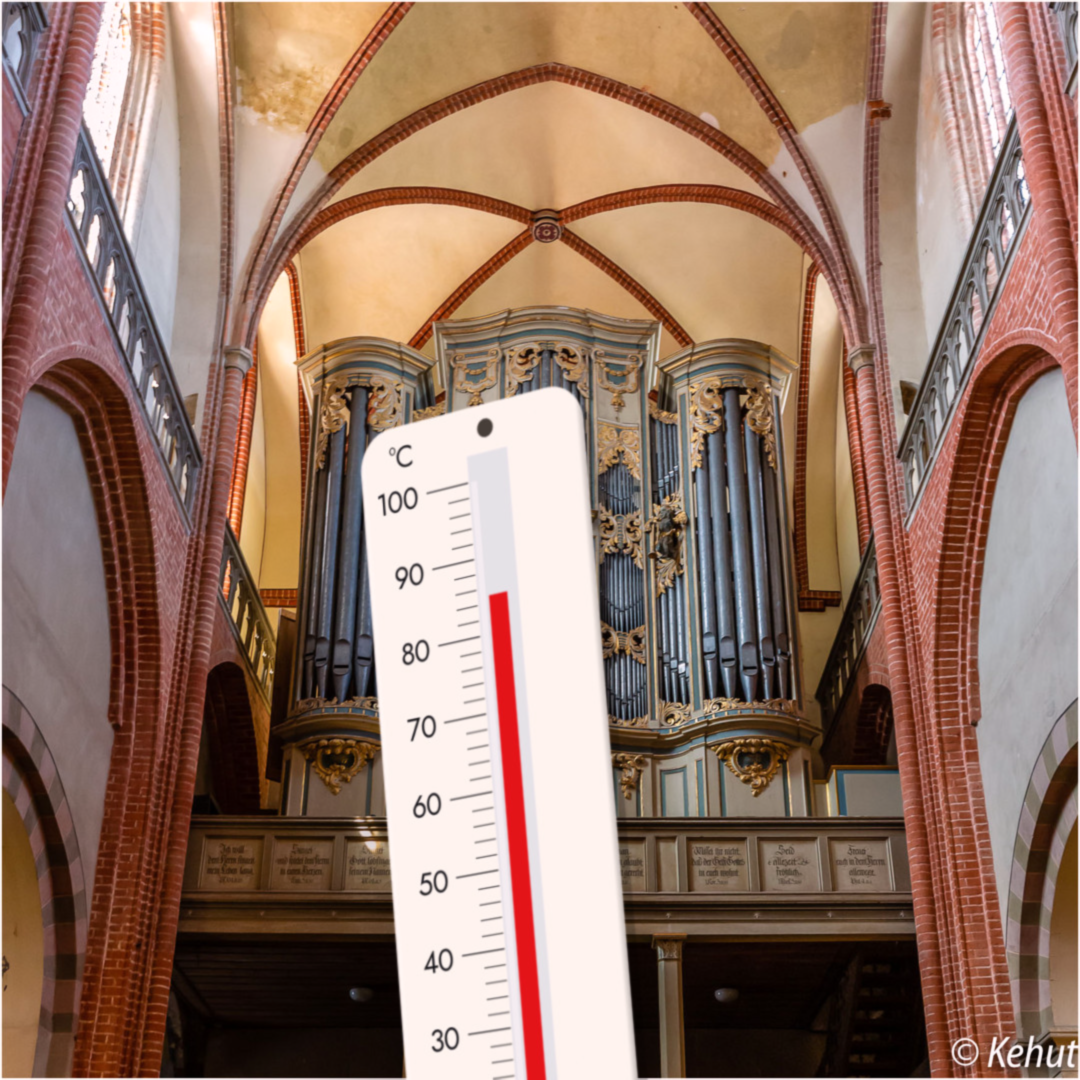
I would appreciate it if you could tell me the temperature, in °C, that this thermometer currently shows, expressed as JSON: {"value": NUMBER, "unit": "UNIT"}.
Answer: {"value": 85, "unit": "°C"}
